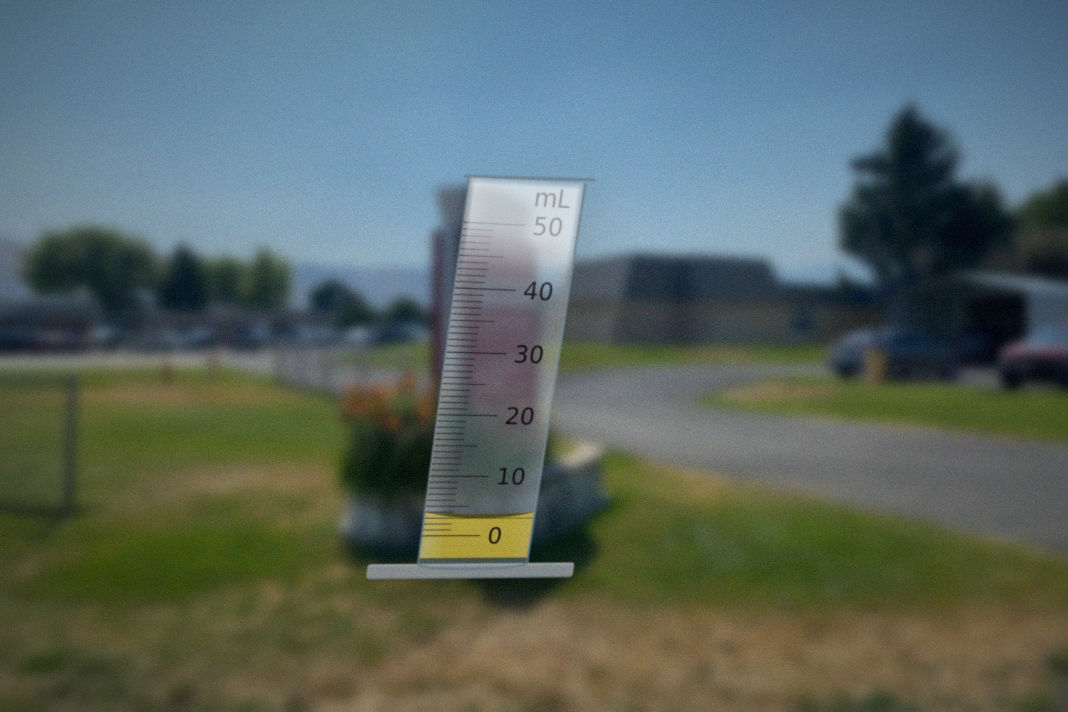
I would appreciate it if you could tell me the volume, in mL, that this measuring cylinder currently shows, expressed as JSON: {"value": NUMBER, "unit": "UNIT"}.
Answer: {"value": 3, "unit": "mL"}
